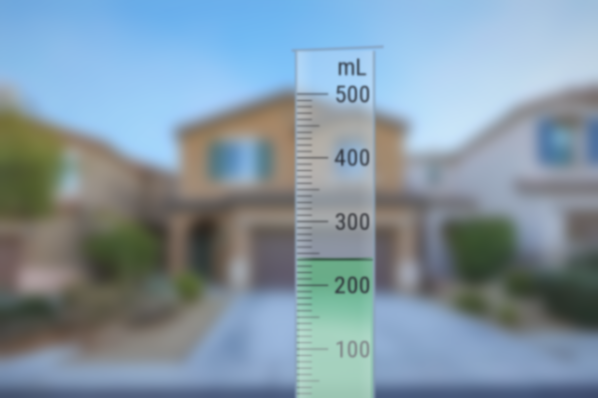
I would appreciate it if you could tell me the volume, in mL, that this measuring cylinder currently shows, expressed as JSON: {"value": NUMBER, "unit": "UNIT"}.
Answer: {"value": 240, "unit": "mL"}
